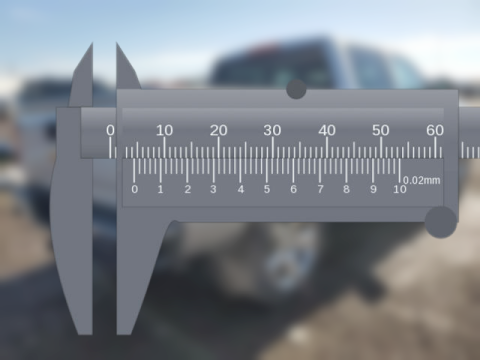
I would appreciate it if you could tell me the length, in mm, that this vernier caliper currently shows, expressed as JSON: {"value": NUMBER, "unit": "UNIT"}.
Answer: {"value": 4.4, "unit": "mm"}
